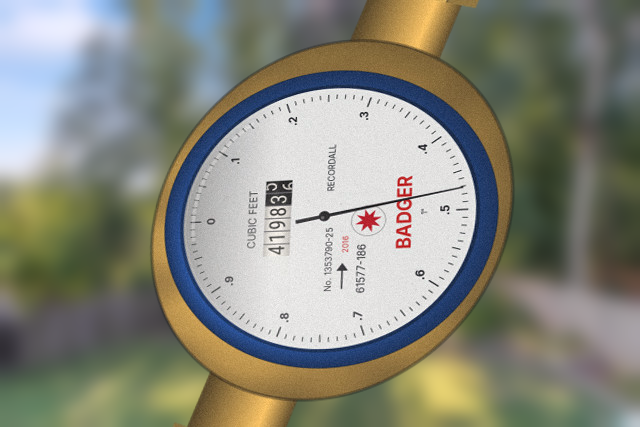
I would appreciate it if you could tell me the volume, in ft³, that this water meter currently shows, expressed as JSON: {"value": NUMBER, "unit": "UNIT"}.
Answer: {"value": 419835.47, "unit": "ft³"}
